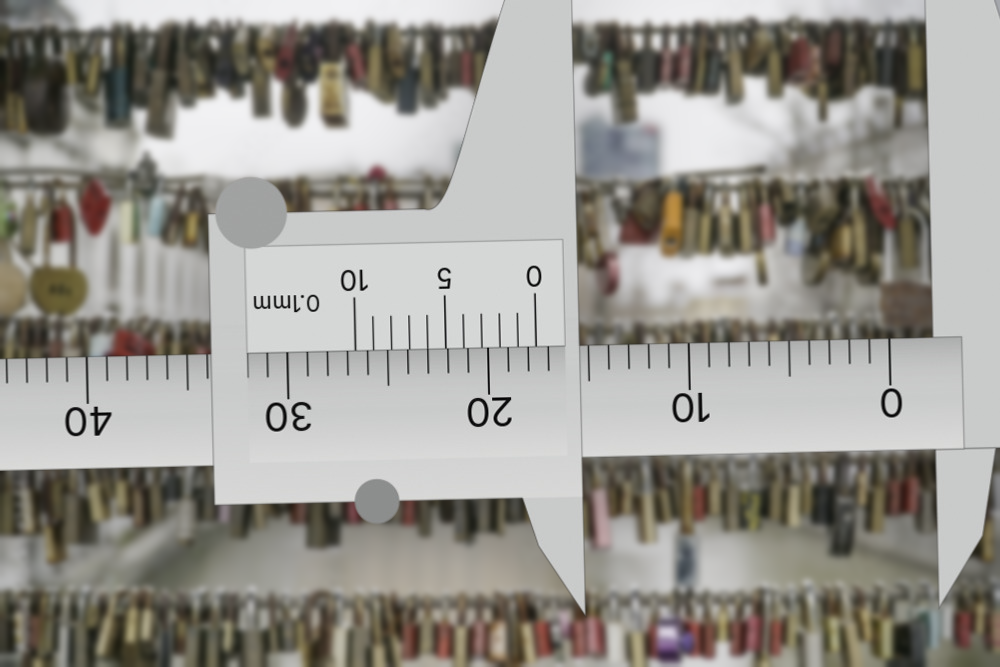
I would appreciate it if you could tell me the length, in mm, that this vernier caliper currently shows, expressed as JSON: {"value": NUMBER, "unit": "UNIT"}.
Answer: {"value": 17.6, "unit": "mm"}
